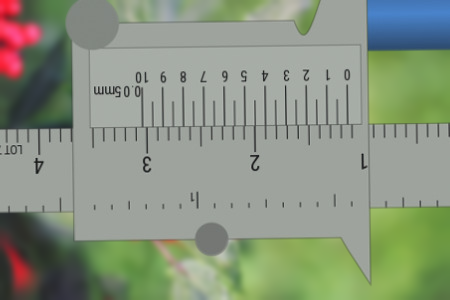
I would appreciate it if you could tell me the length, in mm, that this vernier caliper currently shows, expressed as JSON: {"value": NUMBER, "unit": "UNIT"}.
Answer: {"value": 11.4, "unit": "mm"}
